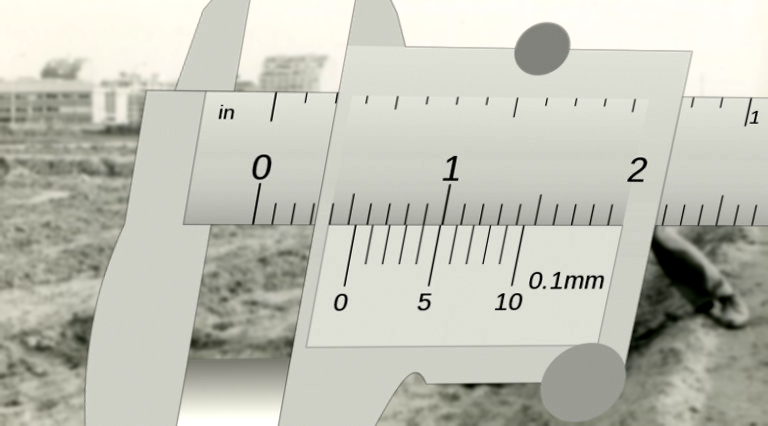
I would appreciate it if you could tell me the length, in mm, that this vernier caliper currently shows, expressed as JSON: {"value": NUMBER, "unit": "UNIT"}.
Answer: {"value": 5.4, "unit": "mm"}
